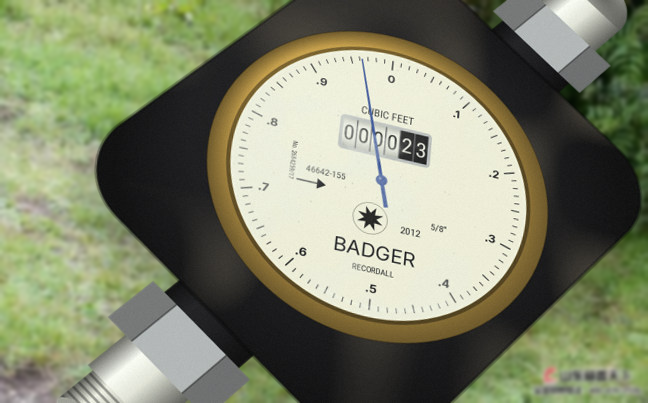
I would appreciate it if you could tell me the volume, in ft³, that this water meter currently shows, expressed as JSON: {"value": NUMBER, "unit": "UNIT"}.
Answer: {"value": 22.96, "unit": "ft³"}
